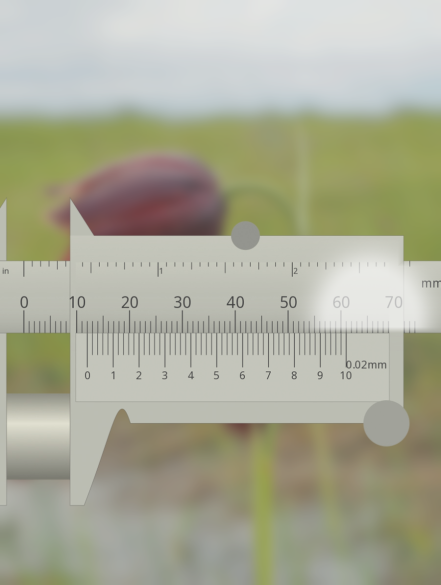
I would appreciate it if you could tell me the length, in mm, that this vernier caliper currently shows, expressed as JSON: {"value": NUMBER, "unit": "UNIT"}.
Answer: {"value": 12.0, "unit": "mm"}
